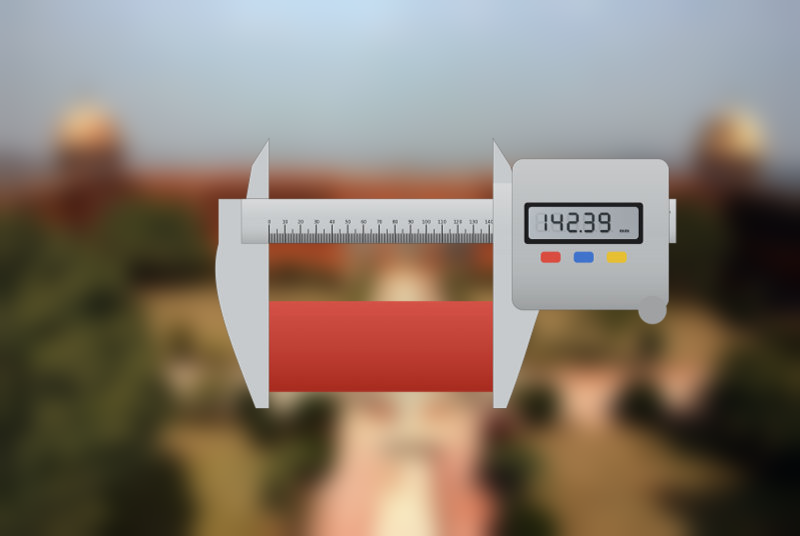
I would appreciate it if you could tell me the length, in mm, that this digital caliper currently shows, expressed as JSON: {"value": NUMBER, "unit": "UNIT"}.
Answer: {"value": 142.39, "unit": "mm"}
